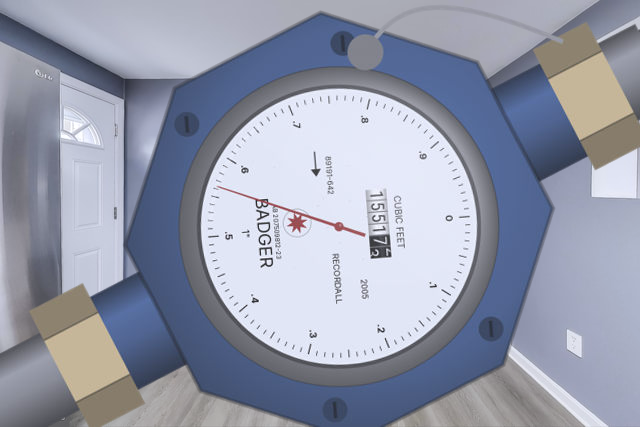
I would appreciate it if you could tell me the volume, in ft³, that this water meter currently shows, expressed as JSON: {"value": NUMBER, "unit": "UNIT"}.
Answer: {"value": 155172.56, "unit": "ft³"}
